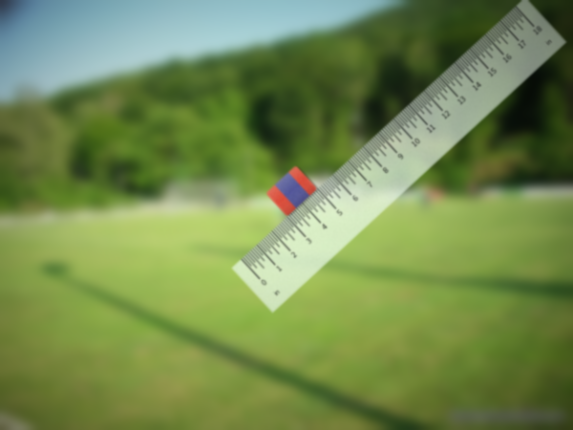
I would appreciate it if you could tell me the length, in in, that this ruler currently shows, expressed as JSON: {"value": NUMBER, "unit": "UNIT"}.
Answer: {"value": 2, "unit": "in"}
